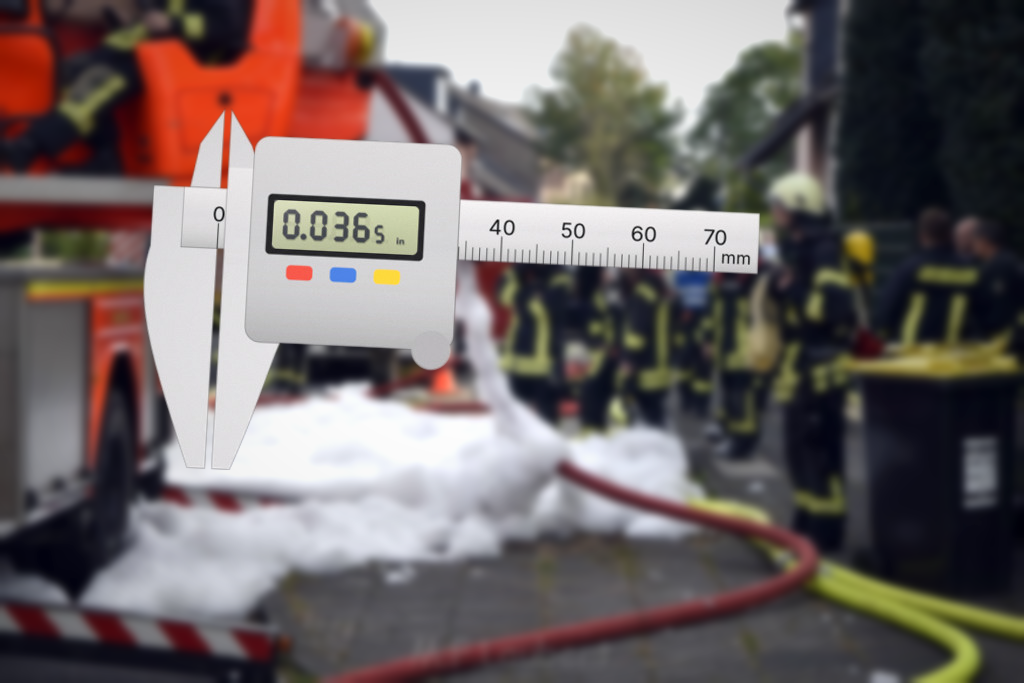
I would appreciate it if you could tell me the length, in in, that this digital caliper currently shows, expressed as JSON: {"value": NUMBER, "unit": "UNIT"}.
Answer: {"value": 0.0365, "unit": "in"}
